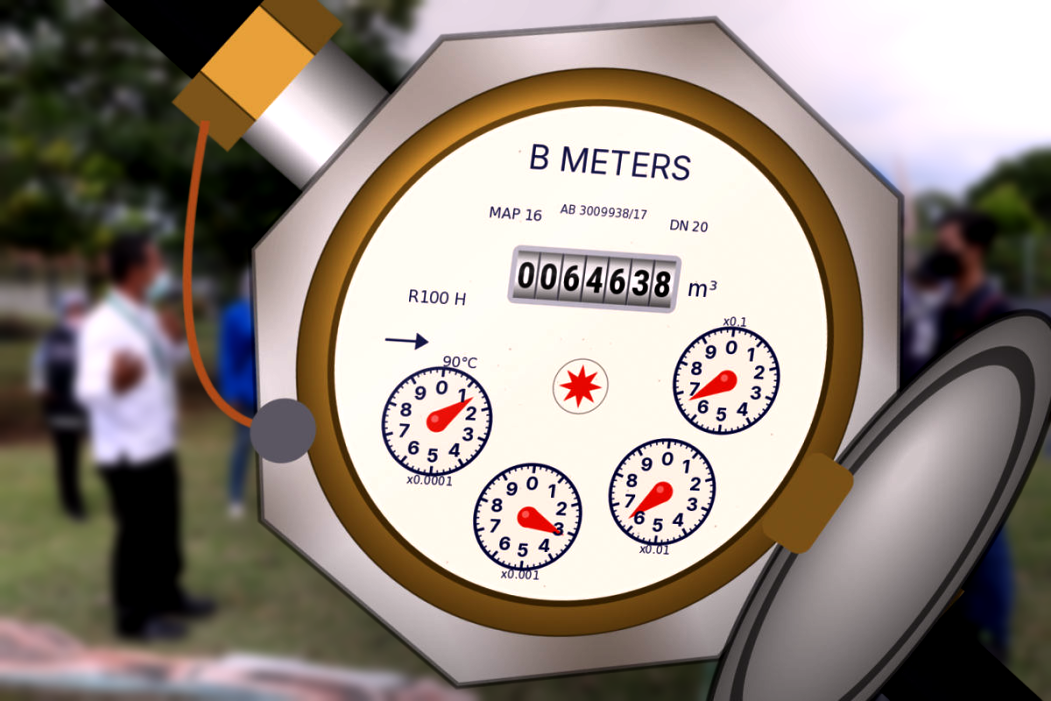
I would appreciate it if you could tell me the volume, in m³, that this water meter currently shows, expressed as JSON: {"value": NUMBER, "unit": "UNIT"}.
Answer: {"value": 64638.6631, "unit": "m³"}
